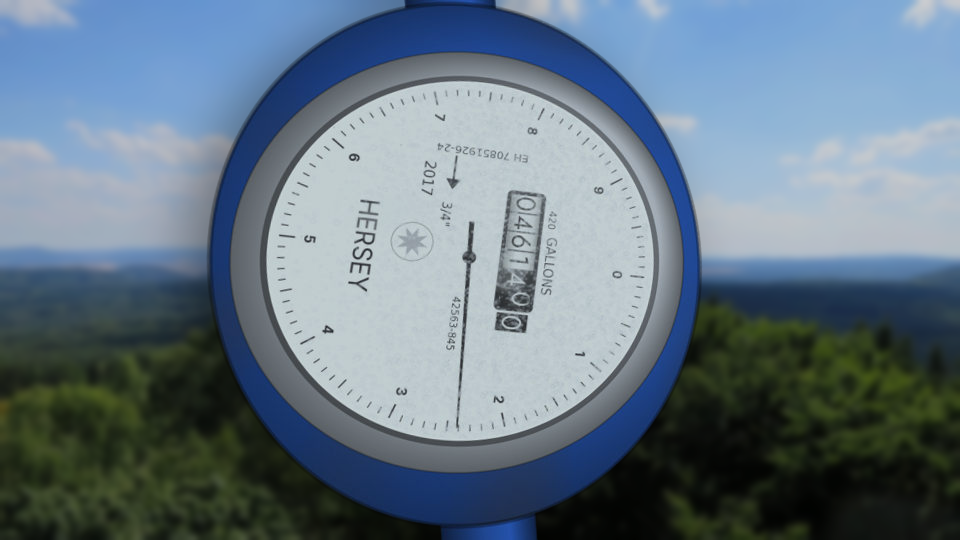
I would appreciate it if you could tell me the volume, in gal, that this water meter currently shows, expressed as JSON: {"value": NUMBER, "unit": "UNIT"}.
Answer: {"value": 461402.4, "unit": "gal"}
